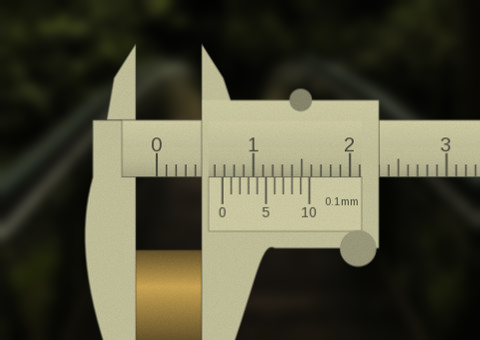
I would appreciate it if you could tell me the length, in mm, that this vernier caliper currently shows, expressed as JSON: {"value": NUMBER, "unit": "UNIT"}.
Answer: {"value": 6.8, "unit": "mm"}
